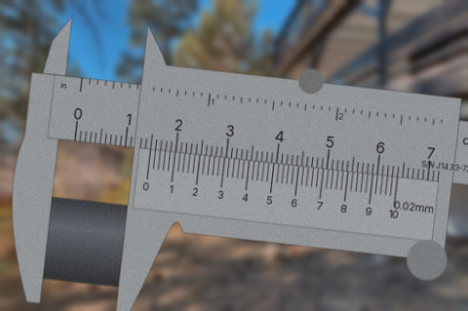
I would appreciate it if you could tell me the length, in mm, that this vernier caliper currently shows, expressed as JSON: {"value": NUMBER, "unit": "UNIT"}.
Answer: {"value": 15.0, "unit": "mm"}
